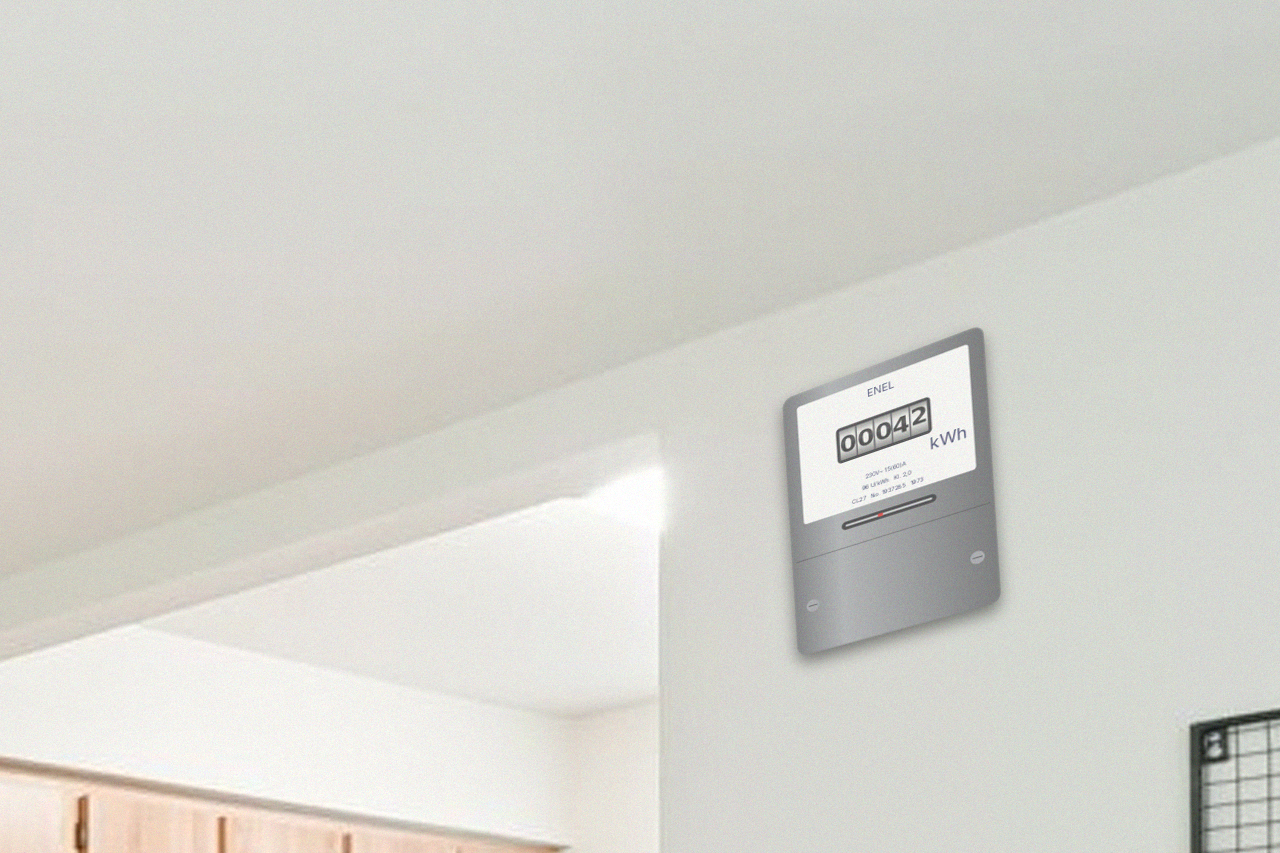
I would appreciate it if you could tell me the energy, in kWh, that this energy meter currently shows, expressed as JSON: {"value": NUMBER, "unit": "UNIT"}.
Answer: {"value": 42, "unit": "kWh"}
